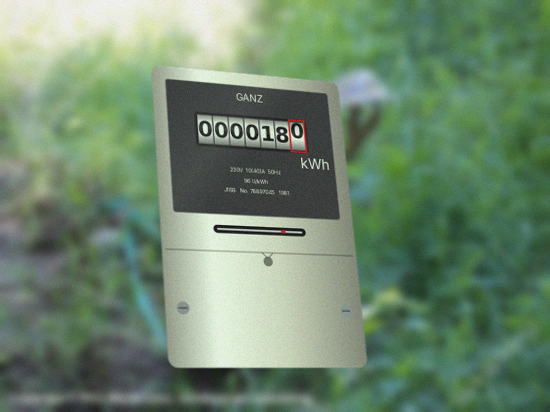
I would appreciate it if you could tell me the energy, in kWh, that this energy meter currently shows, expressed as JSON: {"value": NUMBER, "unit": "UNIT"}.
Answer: {"value": 18.0, "unit": "kWh"}
